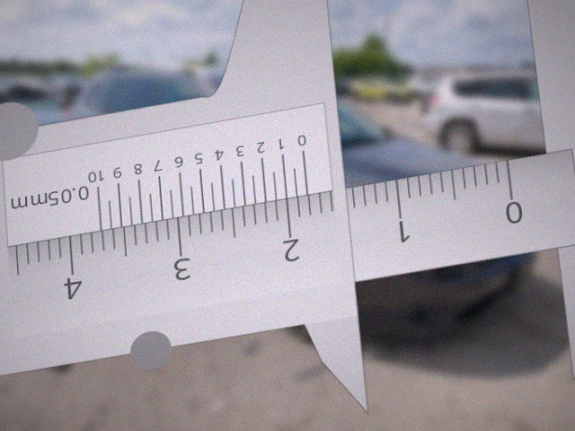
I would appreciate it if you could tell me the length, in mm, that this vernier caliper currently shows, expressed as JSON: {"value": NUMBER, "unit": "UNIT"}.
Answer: {"value": 18.1, "unit": "mm"}
